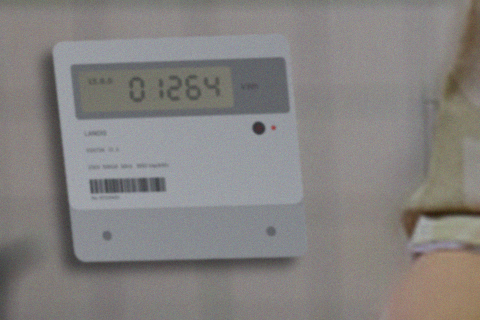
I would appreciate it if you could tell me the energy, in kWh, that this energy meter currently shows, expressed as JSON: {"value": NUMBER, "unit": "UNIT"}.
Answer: {"value": 1264, "unit": "kWh"}
